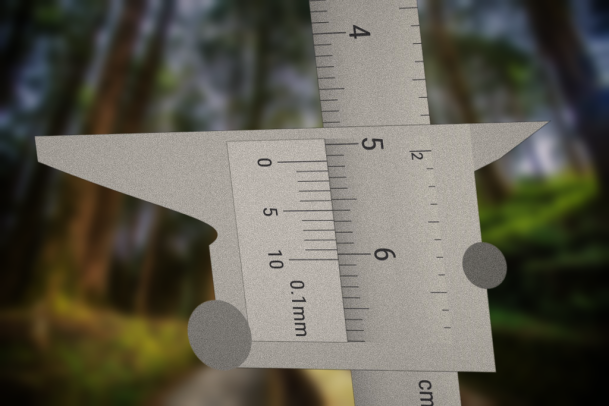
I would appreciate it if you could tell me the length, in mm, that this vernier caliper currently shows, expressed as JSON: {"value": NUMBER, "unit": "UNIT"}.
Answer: {"value": 51.5, "unit": "mm"}
